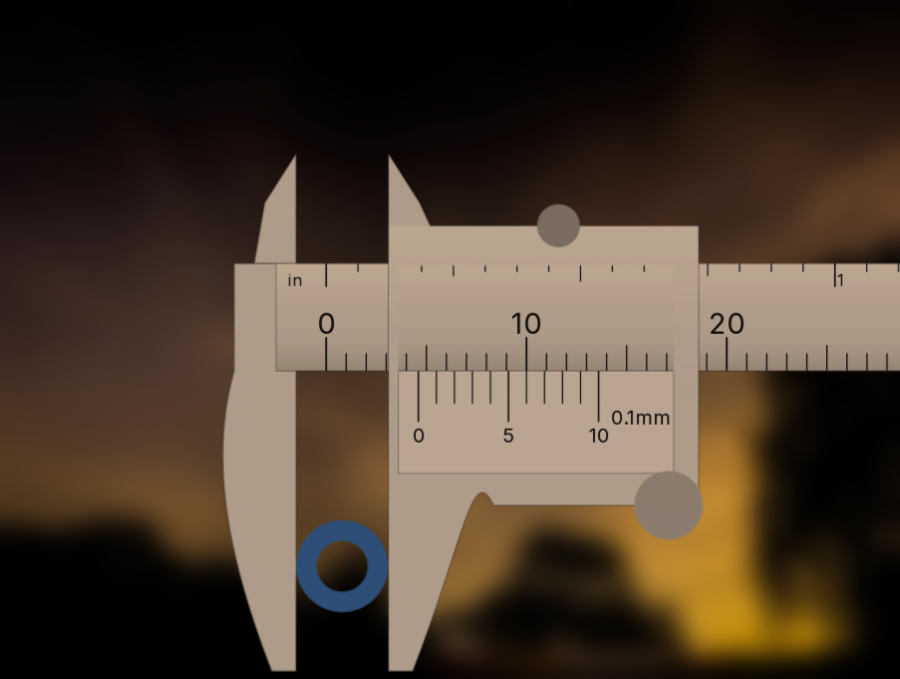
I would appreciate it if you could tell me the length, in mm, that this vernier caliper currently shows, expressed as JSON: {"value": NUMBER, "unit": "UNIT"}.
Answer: {"value": 4.6, "unit": "mm"}
